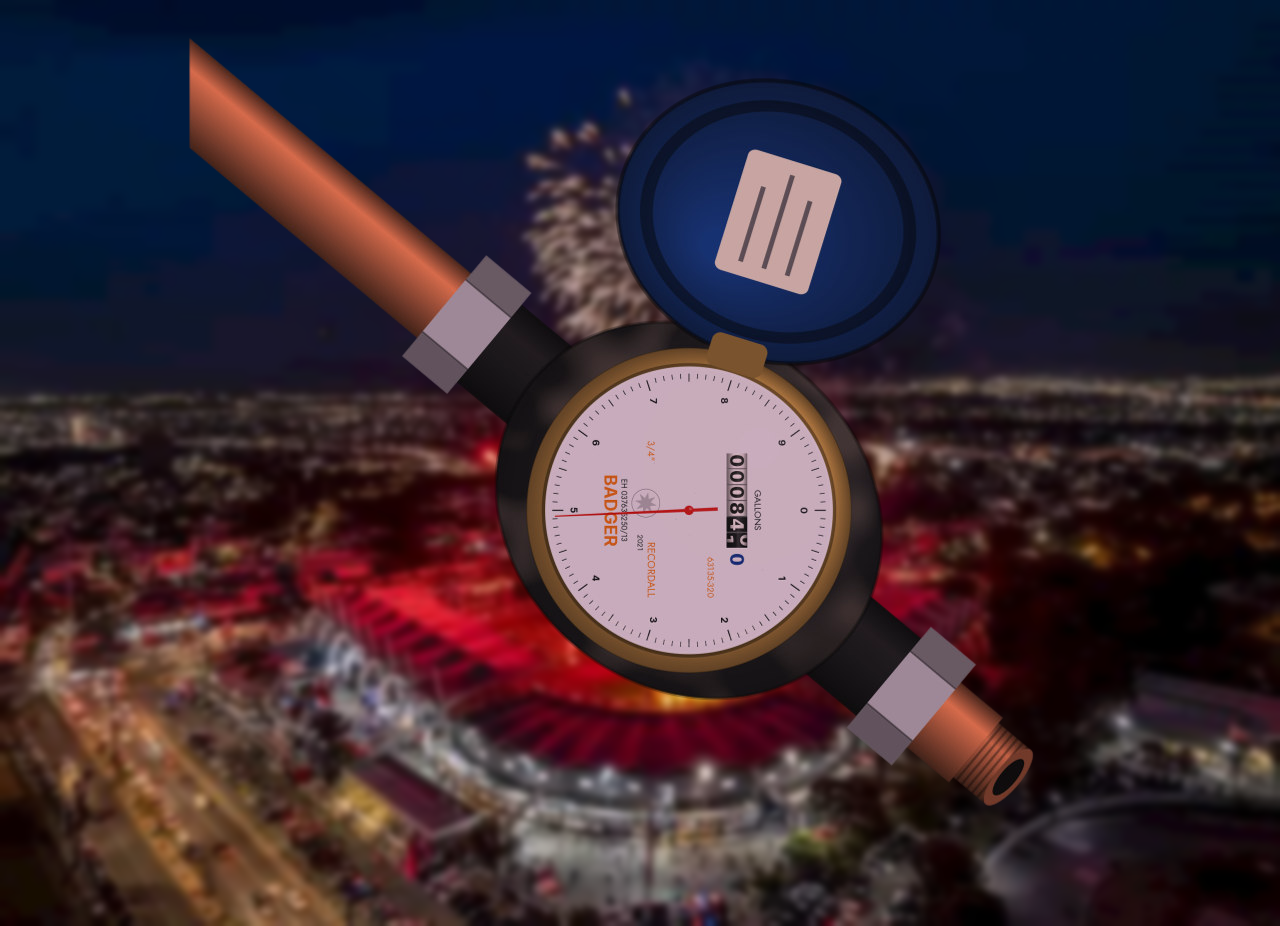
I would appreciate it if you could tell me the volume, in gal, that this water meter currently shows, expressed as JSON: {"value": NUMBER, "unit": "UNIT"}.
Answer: {"value": 8404.9, "unit": "gal"}
